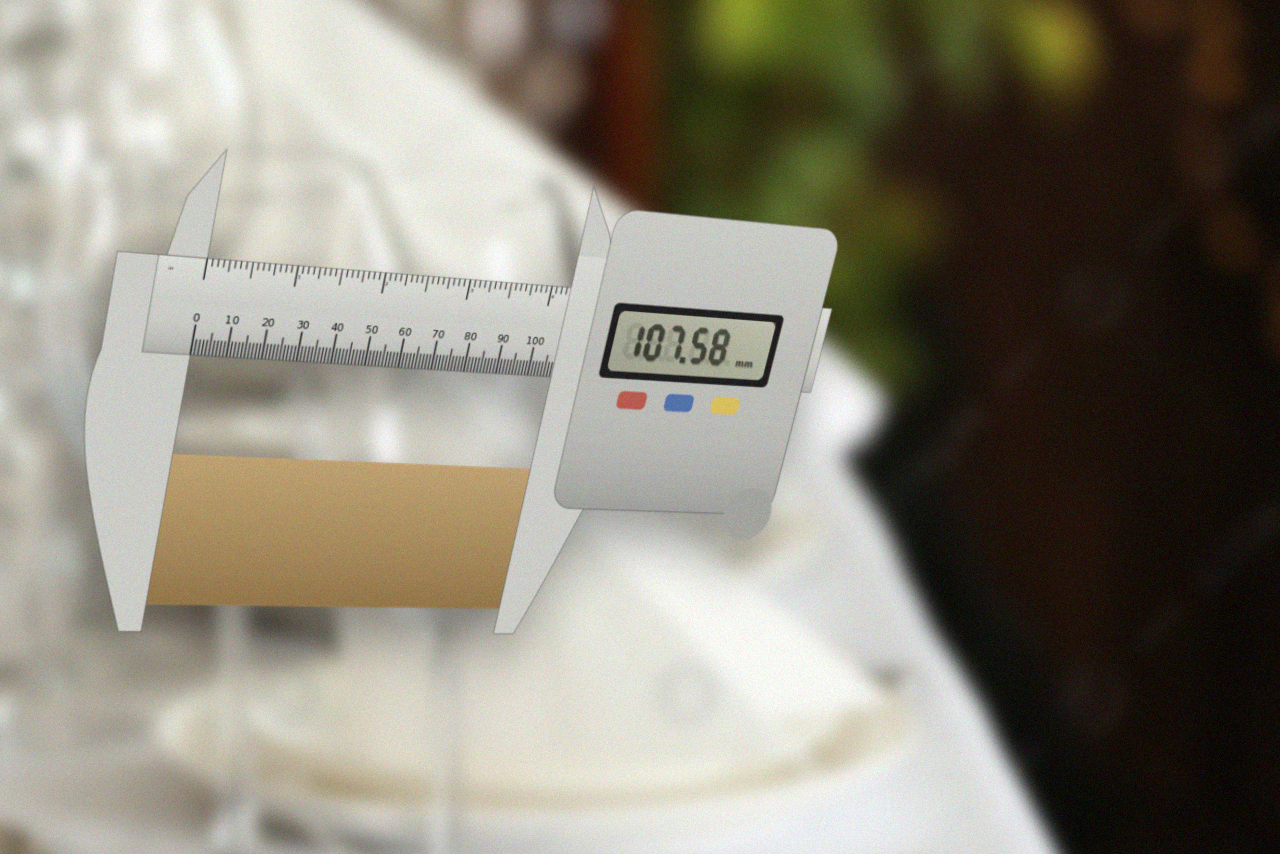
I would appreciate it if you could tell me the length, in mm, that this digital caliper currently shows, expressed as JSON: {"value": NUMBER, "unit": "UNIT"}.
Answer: {"value": 107.58, "unit": "mm"}
